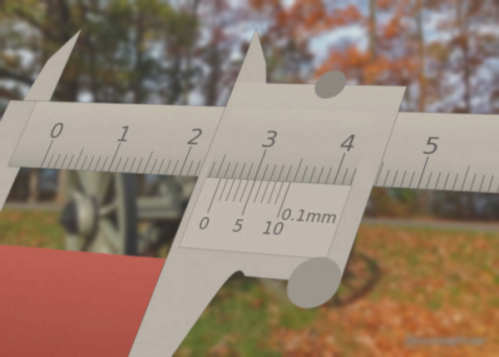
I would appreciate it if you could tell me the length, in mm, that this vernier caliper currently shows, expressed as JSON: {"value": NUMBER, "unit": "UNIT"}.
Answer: {"value": 25.6, "unit": "mm"}
